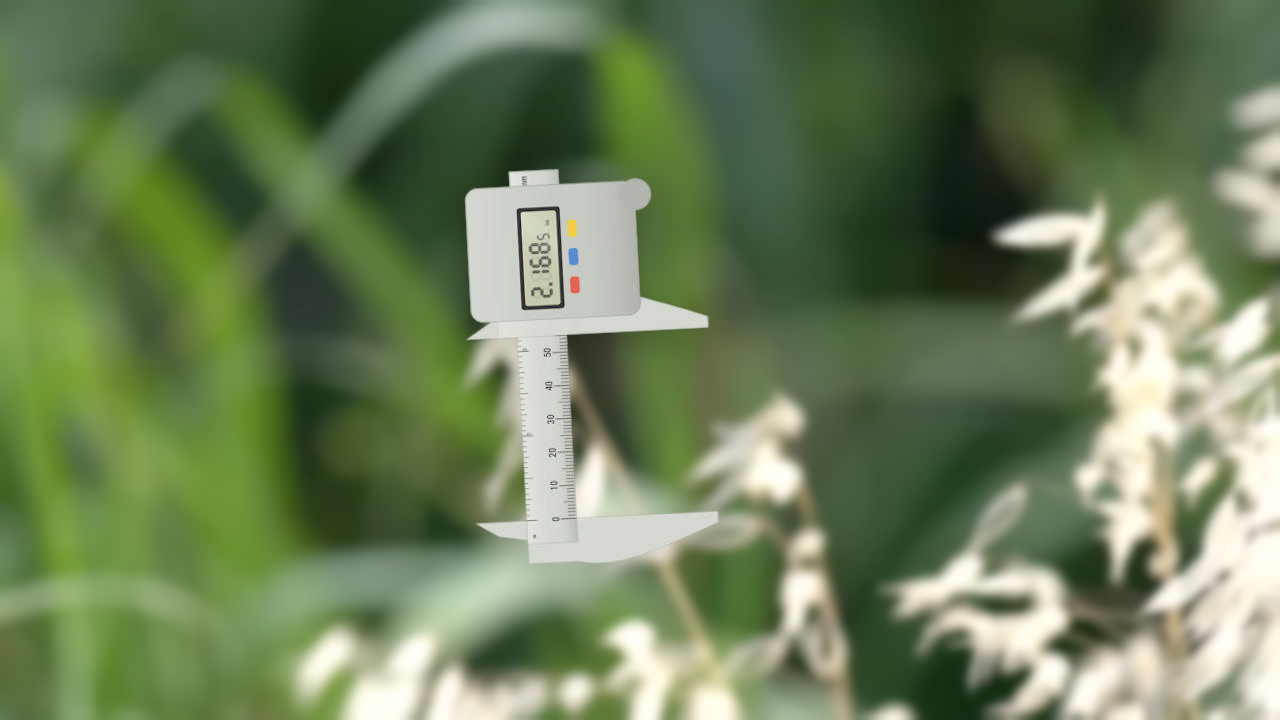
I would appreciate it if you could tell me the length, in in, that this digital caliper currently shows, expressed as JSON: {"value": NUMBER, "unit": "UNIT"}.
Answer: {"value": 2.1685, "unit": "in"}
